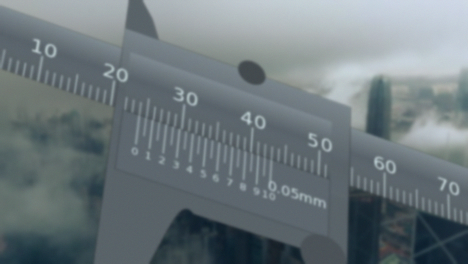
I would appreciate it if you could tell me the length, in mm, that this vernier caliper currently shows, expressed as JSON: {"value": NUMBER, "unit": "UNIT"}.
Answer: {"value": 24.0, "unit": "mm"}
